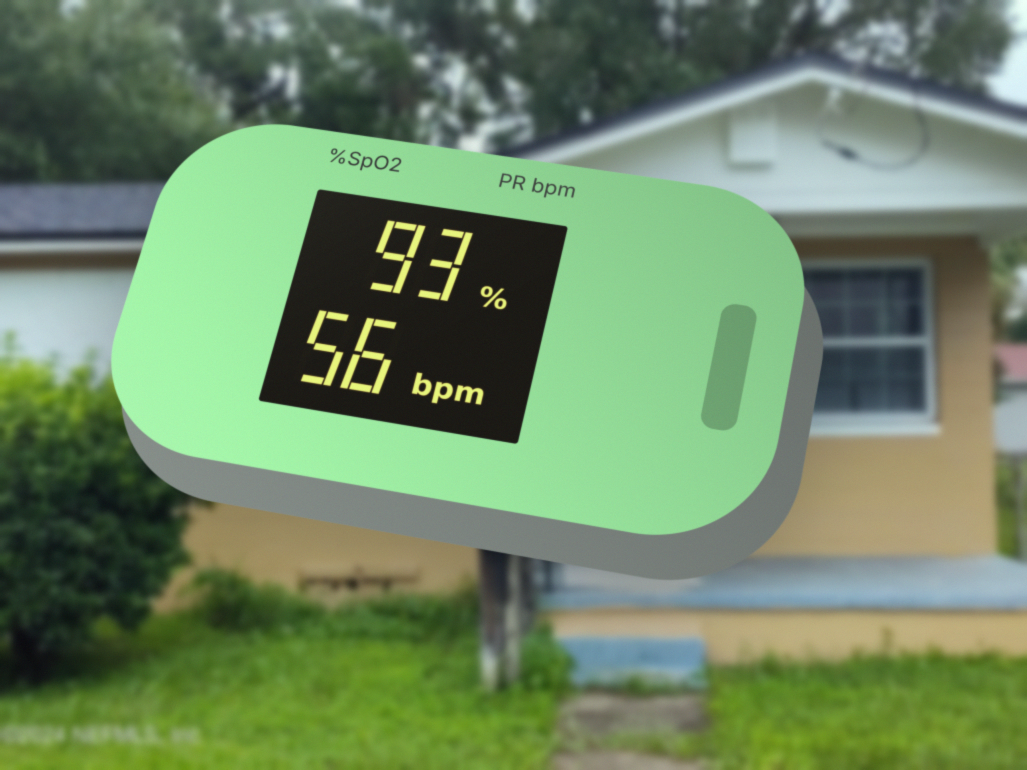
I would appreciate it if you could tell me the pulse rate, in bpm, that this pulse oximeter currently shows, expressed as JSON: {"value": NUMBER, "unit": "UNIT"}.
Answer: {"value": 56, "unit": "bpm"}
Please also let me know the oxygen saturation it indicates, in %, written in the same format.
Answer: {"value": 93, "unit": "%"}
